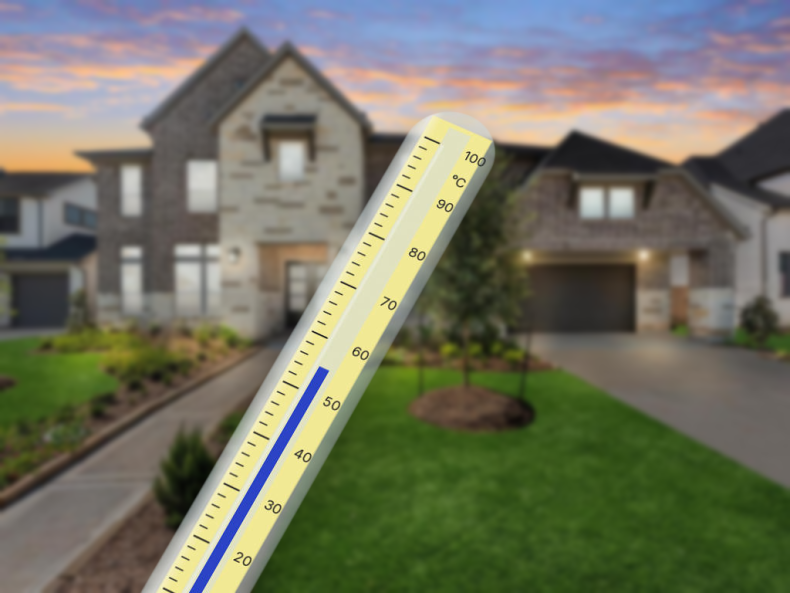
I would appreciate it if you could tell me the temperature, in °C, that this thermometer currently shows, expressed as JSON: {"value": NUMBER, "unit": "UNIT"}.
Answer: {"value": 55, "unit": "°C"}
